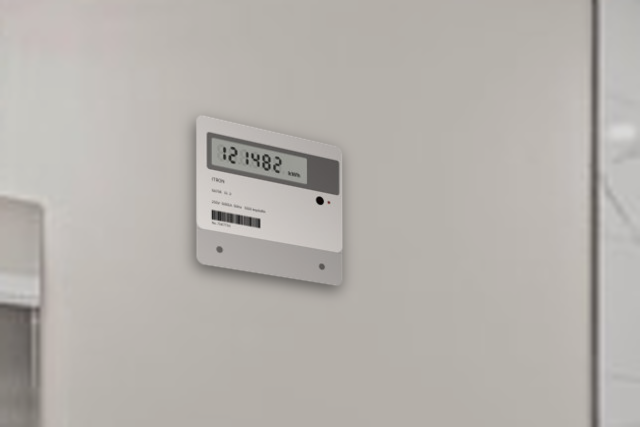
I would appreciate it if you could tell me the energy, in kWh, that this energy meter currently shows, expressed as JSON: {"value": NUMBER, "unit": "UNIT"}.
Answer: {"value": 121482, "unit": "kWh"}
